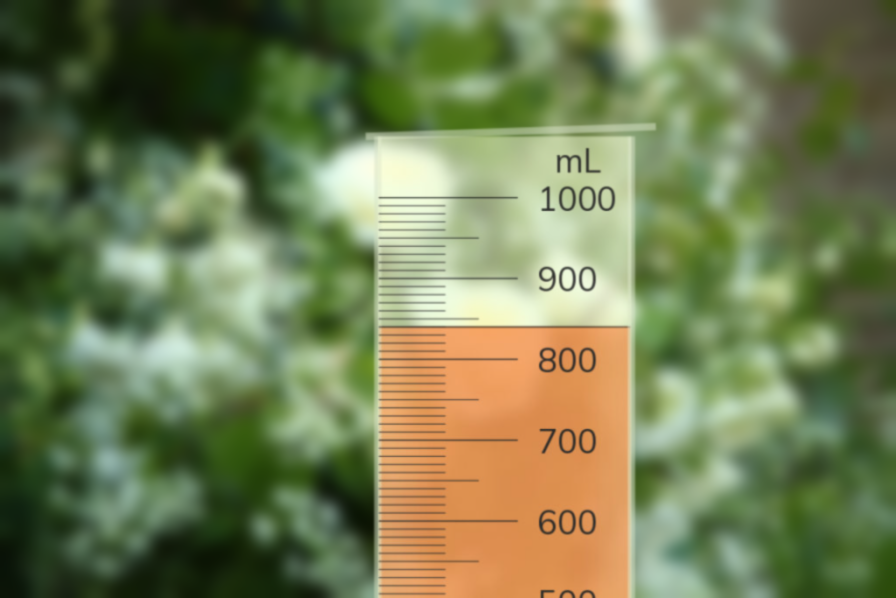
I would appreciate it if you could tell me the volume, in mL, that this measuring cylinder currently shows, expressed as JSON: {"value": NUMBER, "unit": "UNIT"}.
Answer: {"value": 840, "unit": "mL"}
